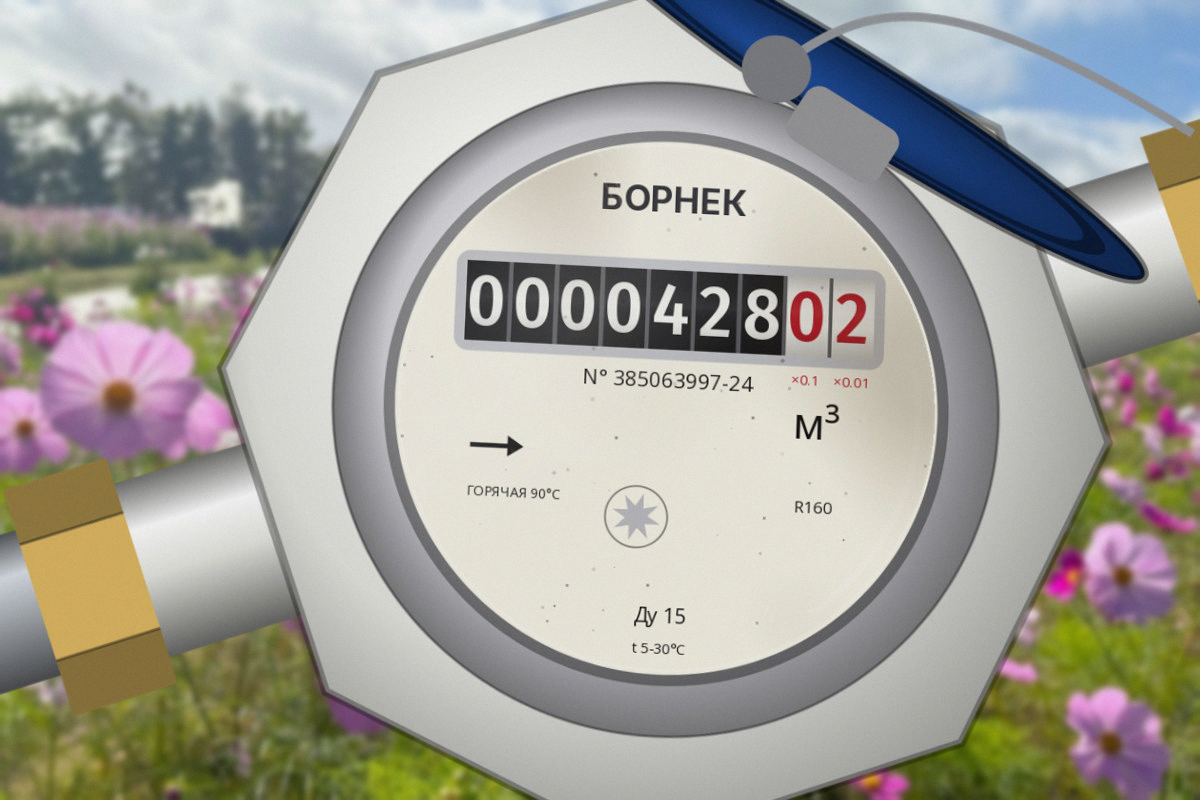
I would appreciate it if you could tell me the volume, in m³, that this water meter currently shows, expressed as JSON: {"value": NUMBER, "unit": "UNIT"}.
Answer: {"value": 428.02, "unit": "m³"}
